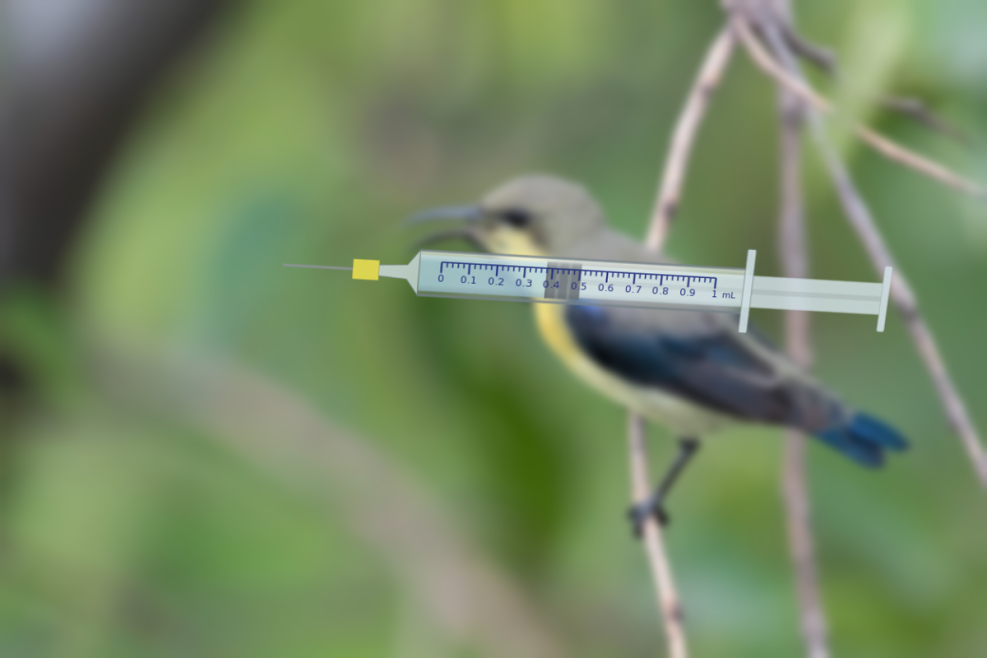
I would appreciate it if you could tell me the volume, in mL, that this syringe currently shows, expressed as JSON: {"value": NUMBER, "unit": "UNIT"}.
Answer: {"value": 0.38, "unit": "mL"}
